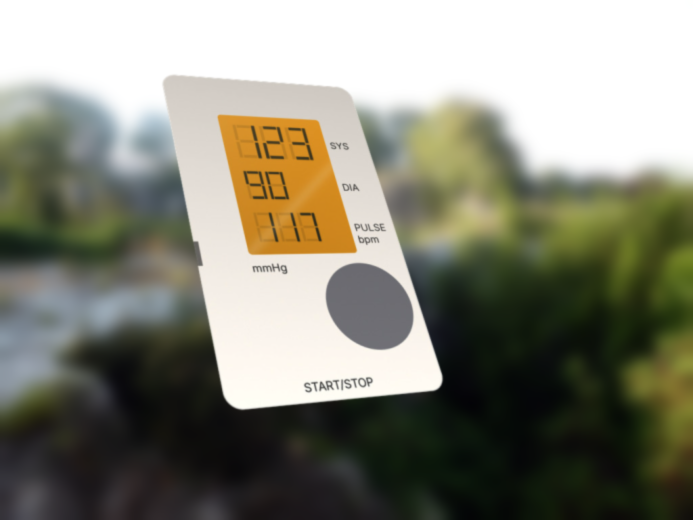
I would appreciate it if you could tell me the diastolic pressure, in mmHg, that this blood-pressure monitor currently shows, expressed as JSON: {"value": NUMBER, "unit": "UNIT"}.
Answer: {"value": 90, "unit": "mmHg"}
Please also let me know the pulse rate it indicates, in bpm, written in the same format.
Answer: {"value": 117, "unit": "bpm"}
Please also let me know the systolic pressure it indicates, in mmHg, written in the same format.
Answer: {"value": 123, "unit": "mmHg"}
